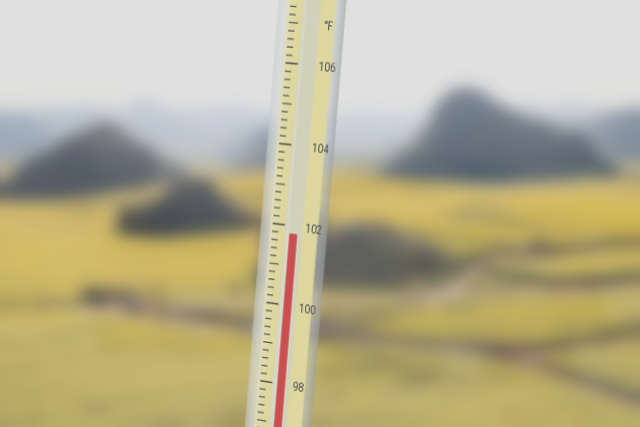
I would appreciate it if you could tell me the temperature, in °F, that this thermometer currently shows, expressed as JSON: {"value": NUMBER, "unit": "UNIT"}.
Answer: {"value": 101.8, "unit": "°F"}
